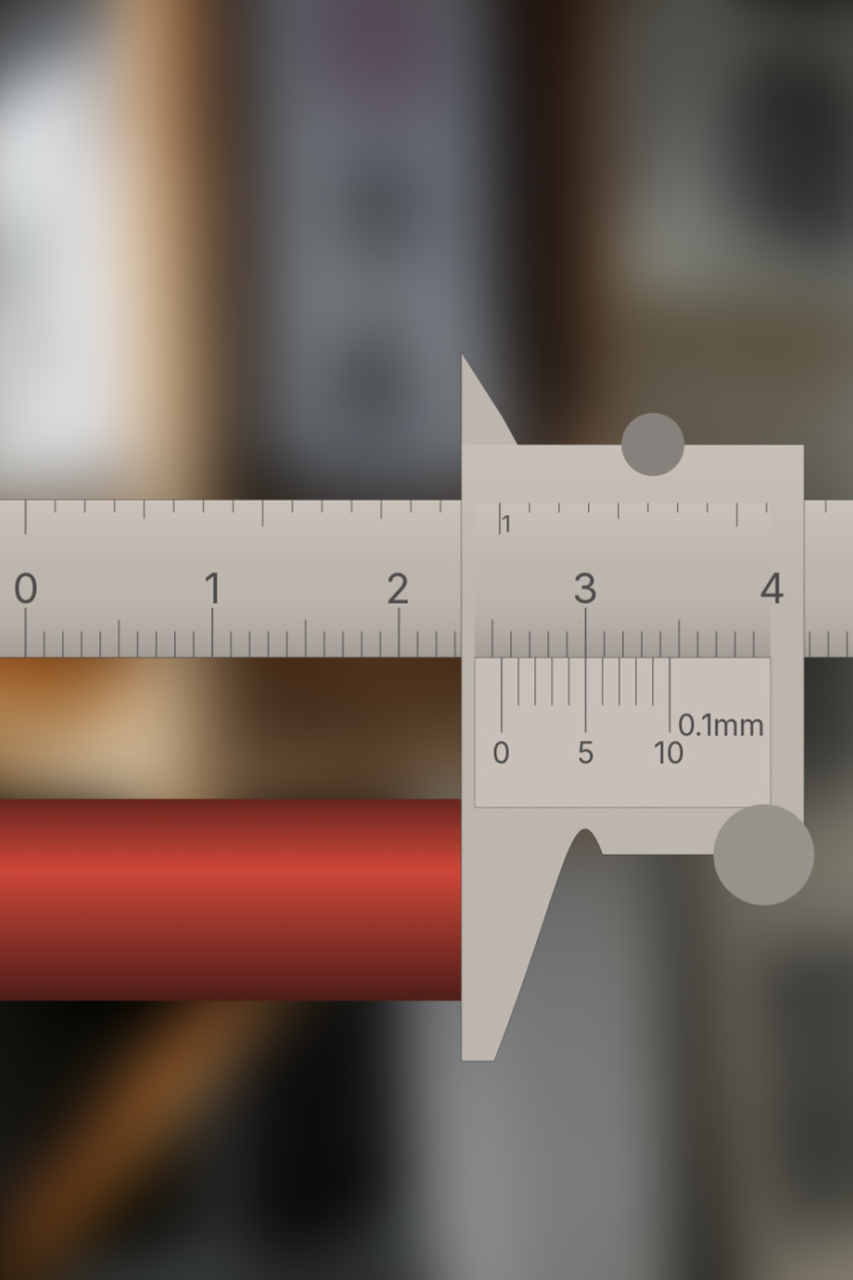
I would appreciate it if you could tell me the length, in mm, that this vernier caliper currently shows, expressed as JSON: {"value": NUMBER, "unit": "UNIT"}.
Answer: {"value": 25.5, "unit": "mm"}
